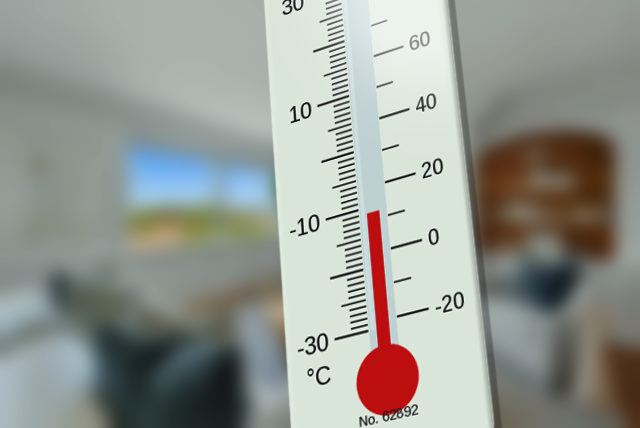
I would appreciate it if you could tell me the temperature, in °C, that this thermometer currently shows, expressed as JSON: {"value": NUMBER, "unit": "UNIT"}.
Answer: {"value": -11, "unit": "°C"}
